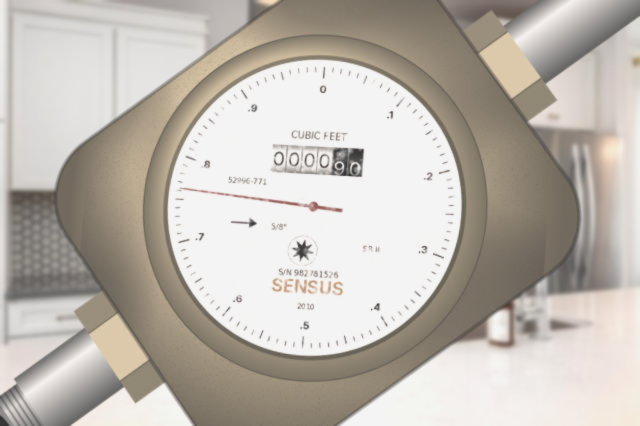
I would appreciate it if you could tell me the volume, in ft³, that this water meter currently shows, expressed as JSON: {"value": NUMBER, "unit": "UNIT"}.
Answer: {"value": 89.76, "unit": "ft³"}
